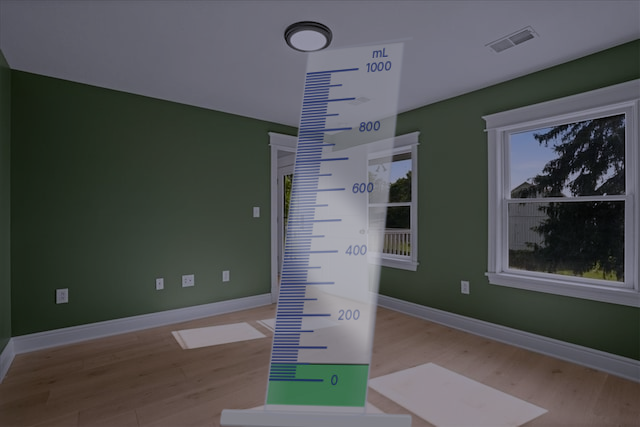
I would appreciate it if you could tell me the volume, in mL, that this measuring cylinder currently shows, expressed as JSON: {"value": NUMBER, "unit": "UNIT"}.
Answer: {"value": 50, "unit": "mL"}
